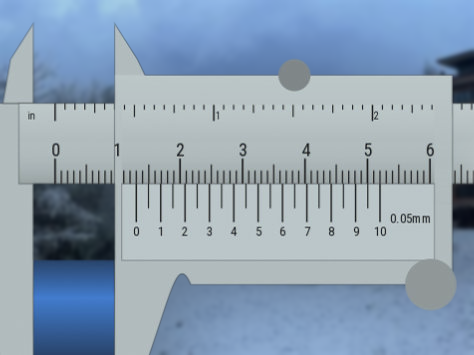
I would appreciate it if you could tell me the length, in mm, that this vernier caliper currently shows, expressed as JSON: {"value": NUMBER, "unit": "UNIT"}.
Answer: {"value": 13.0, "unit": "mm"}
